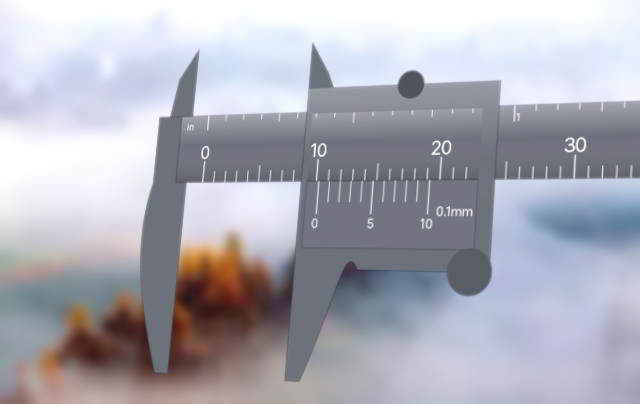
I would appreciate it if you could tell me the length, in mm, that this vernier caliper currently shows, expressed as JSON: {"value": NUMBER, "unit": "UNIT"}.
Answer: {"value": 10.2, "unit": "mm"}
